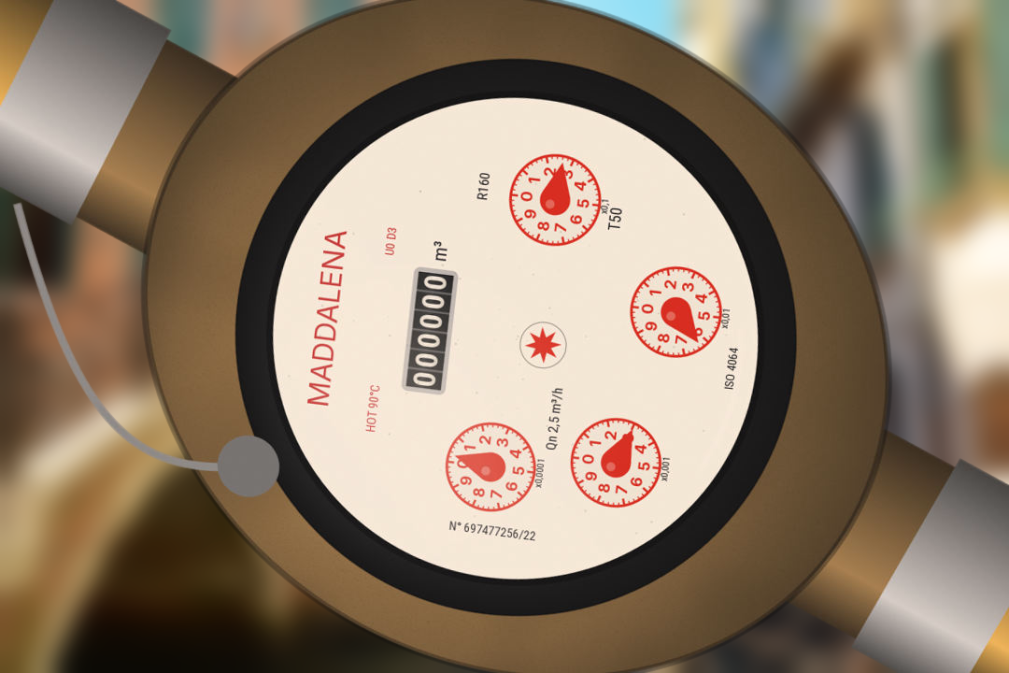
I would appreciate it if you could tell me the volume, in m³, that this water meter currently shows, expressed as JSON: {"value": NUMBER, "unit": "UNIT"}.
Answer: {"value": 0.2630, "unit": "m³"}
